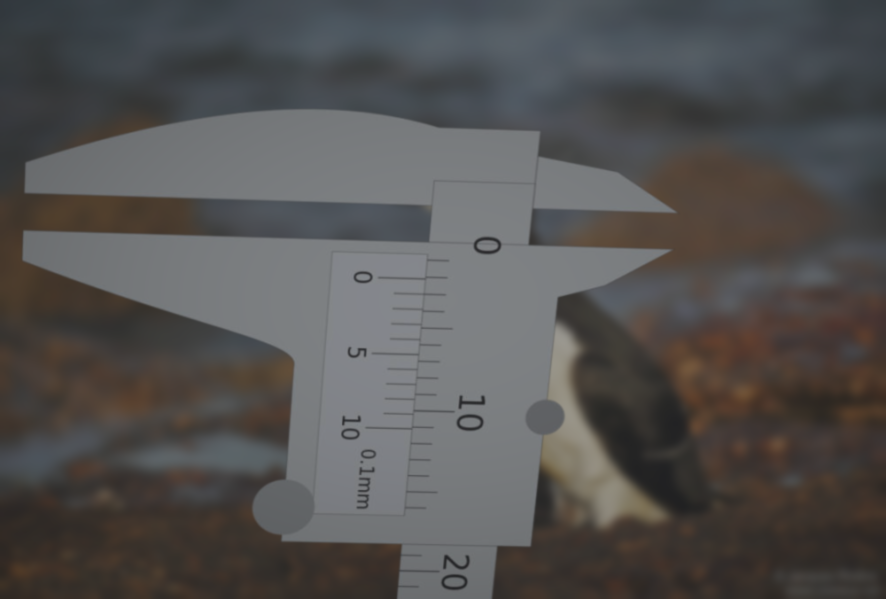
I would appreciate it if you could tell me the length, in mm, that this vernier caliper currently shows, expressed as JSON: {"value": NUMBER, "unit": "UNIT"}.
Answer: {"value": 2.1, "unit": "mm"}
